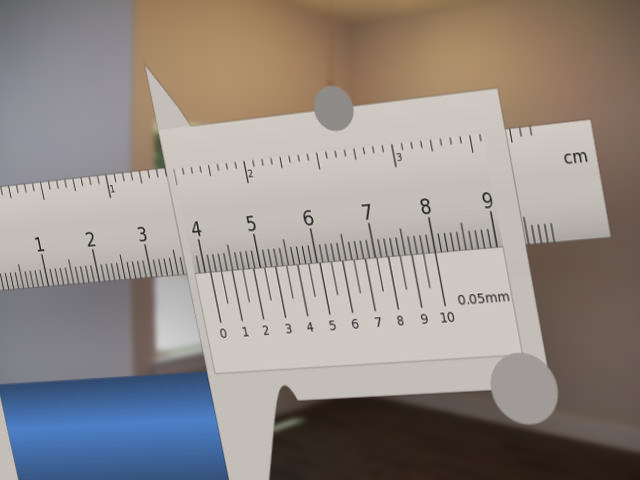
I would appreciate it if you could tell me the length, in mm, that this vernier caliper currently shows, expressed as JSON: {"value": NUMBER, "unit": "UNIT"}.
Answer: {"value": 41.0, "unit": "mm"}
